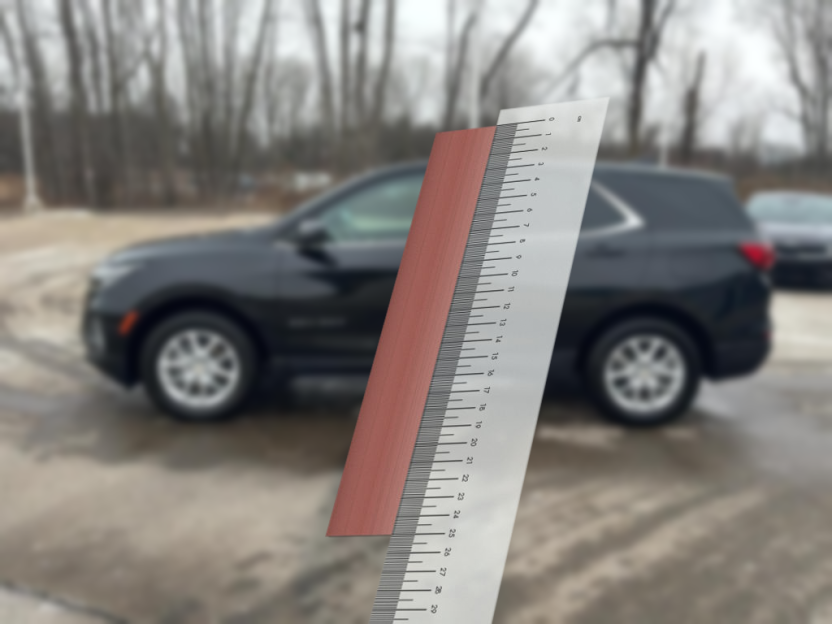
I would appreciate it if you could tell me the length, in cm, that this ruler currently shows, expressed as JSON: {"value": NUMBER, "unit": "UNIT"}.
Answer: {"value": 25, "unit": "cm"}
